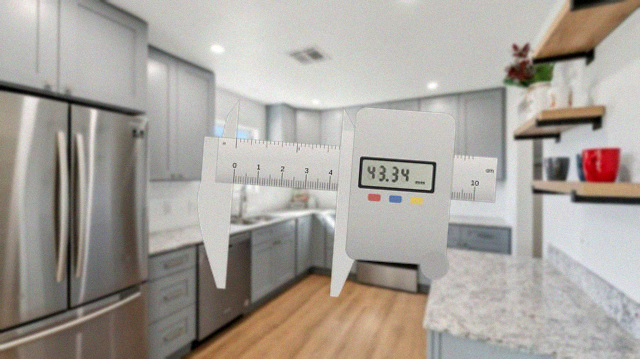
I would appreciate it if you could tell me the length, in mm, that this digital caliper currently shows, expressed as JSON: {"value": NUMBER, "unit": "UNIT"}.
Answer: {"value": 43.34, "unit": "mm"}
